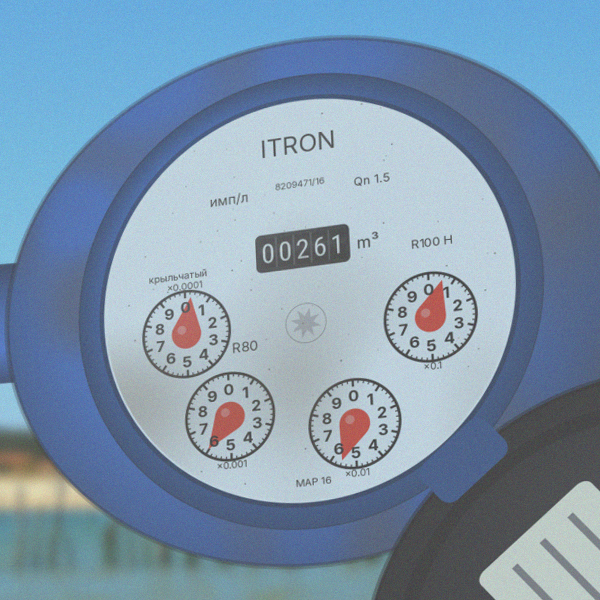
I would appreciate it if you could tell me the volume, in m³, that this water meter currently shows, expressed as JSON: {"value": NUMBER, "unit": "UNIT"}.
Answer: {"value": 261.0560, "unit": "m³"}
